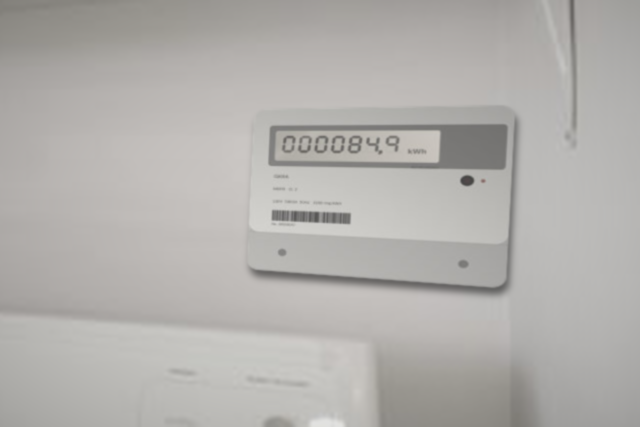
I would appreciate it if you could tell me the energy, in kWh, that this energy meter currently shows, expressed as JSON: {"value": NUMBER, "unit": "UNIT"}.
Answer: {"value": 84.9, "unit": "kWh"}
